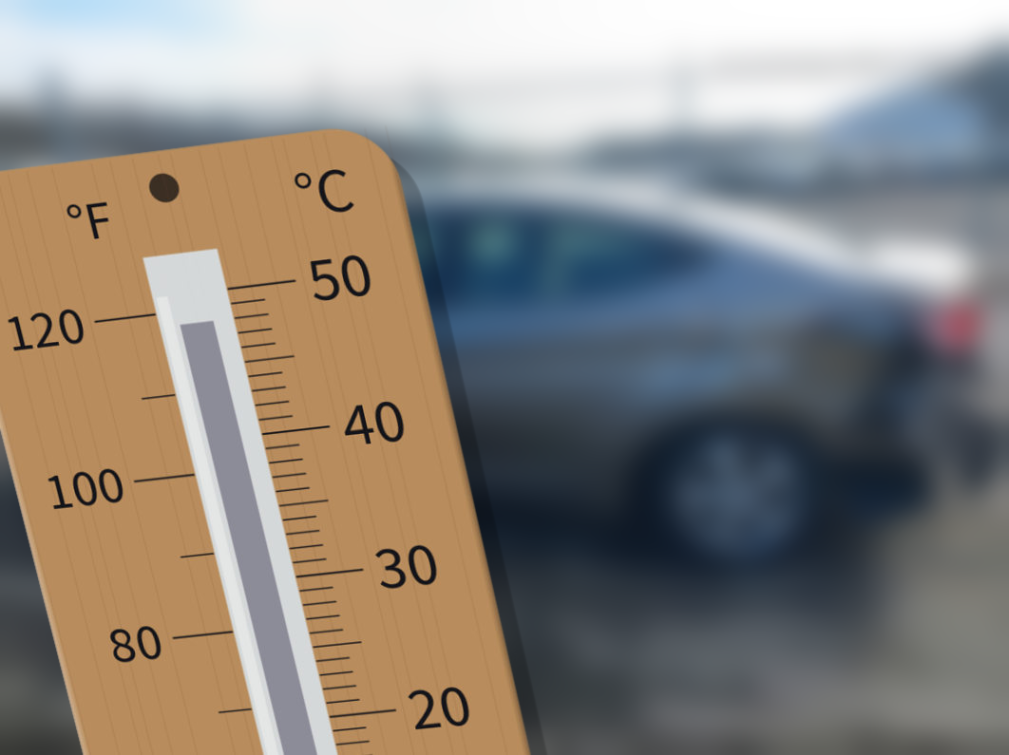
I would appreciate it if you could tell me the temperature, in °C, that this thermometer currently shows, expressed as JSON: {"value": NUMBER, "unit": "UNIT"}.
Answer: {"value": 48, "unit": "°C"}
